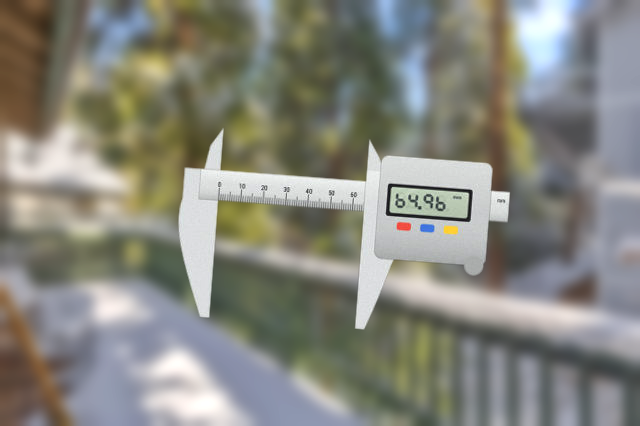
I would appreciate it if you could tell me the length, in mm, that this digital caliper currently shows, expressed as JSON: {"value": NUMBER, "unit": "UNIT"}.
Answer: {"value": 64.96, "unit": "mm"}
